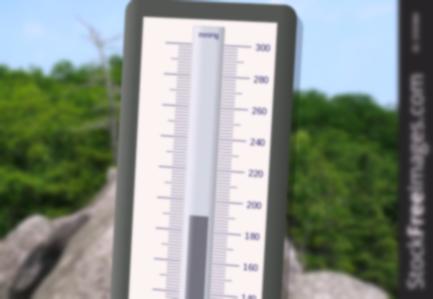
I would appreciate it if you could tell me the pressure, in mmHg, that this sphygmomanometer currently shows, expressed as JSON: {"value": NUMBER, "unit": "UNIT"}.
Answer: {"value": 190, "unit": "mmHg"}
